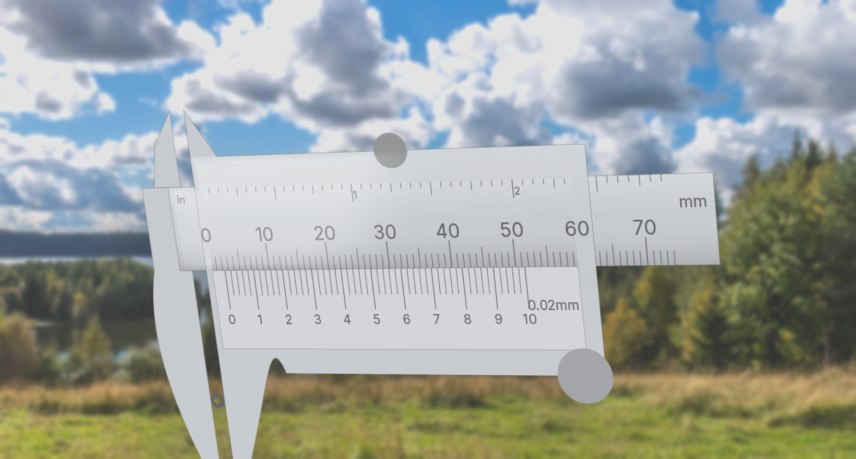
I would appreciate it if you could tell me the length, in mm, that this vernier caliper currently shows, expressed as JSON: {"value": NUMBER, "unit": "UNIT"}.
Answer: {"value": 2.4, "unit": "mm"}
